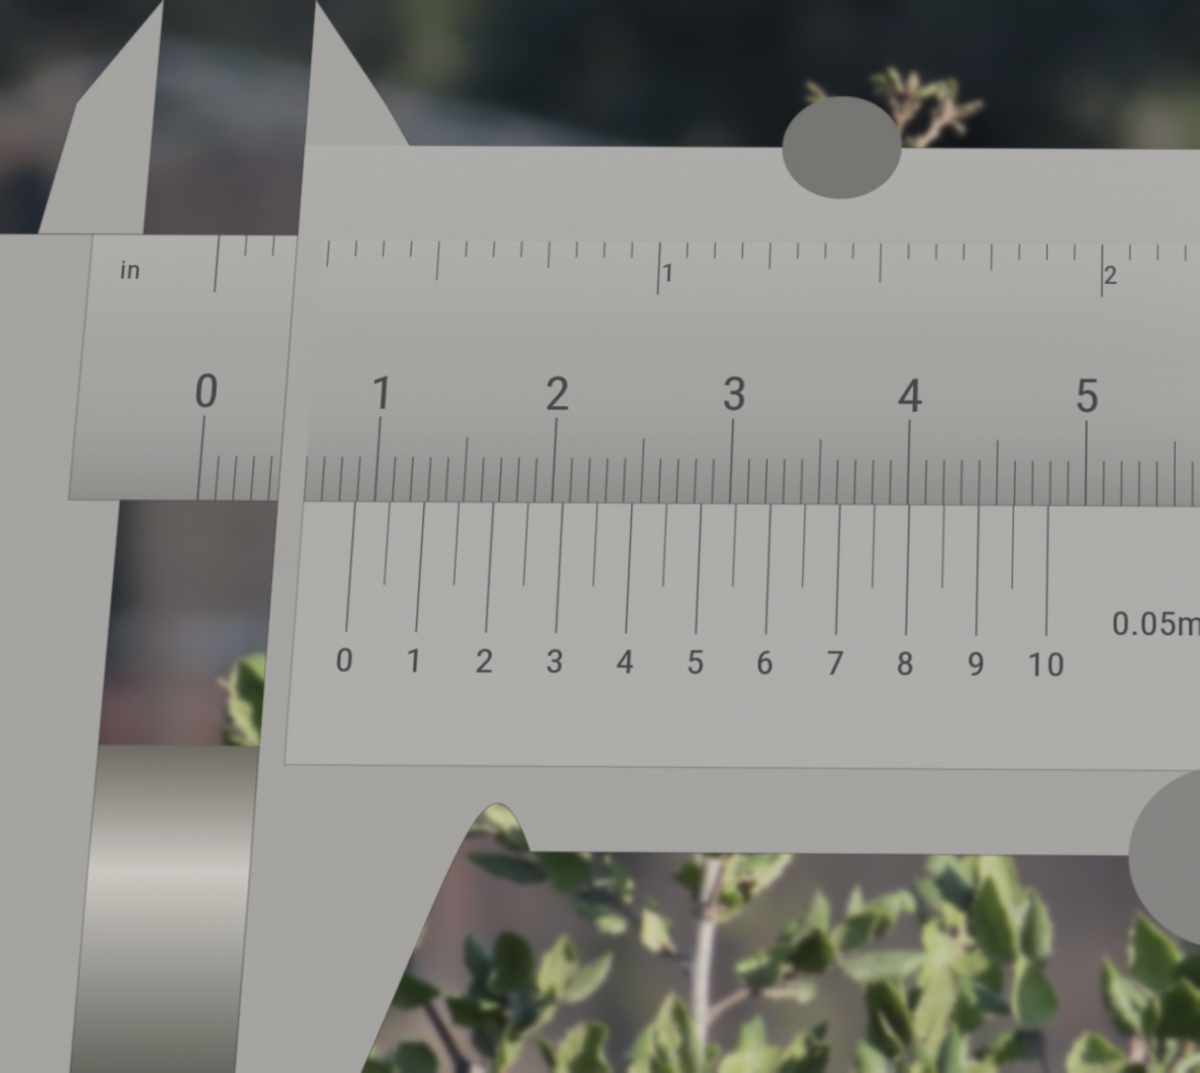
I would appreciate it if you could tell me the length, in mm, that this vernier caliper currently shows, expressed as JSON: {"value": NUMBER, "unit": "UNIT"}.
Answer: {"value": 8.9, "unit": "mm"}
